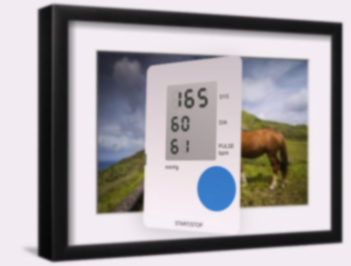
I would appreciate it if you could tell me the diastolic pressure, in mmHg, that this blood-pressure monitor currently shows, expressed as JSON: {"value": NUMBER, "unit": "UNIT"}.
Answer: {"value": 60, "unit": "mmHg"}
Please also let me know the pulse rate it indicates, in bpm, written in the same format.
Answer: {"value": 61, "unit": "bpm"}
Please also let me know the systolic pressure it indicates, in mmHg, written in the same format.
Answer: {"value": 165, "unit": "mmHg"}
